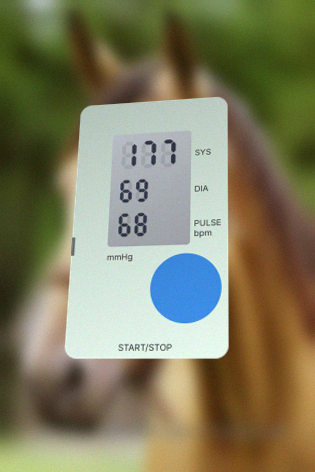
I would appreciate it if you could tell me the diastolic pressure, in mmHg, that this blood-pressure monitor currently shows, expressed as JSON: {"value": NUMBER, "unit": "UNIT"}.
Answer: {"value": 69, "unit": "mmHg"}
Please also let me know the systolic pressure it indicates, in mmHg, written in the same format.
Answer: {"value": 177, "unit": "mmHg"}
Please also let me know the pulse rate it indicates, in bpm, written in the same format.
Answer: {"value": 68, "unit": "bpm"}
